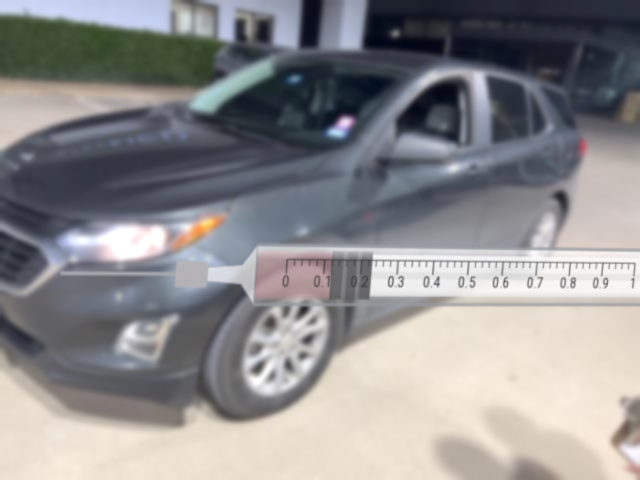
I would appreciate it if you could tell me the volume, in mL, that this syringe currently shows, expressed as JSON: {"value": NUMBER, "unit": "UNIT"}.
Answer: {"value": 0.12, "unit": "mL"}
